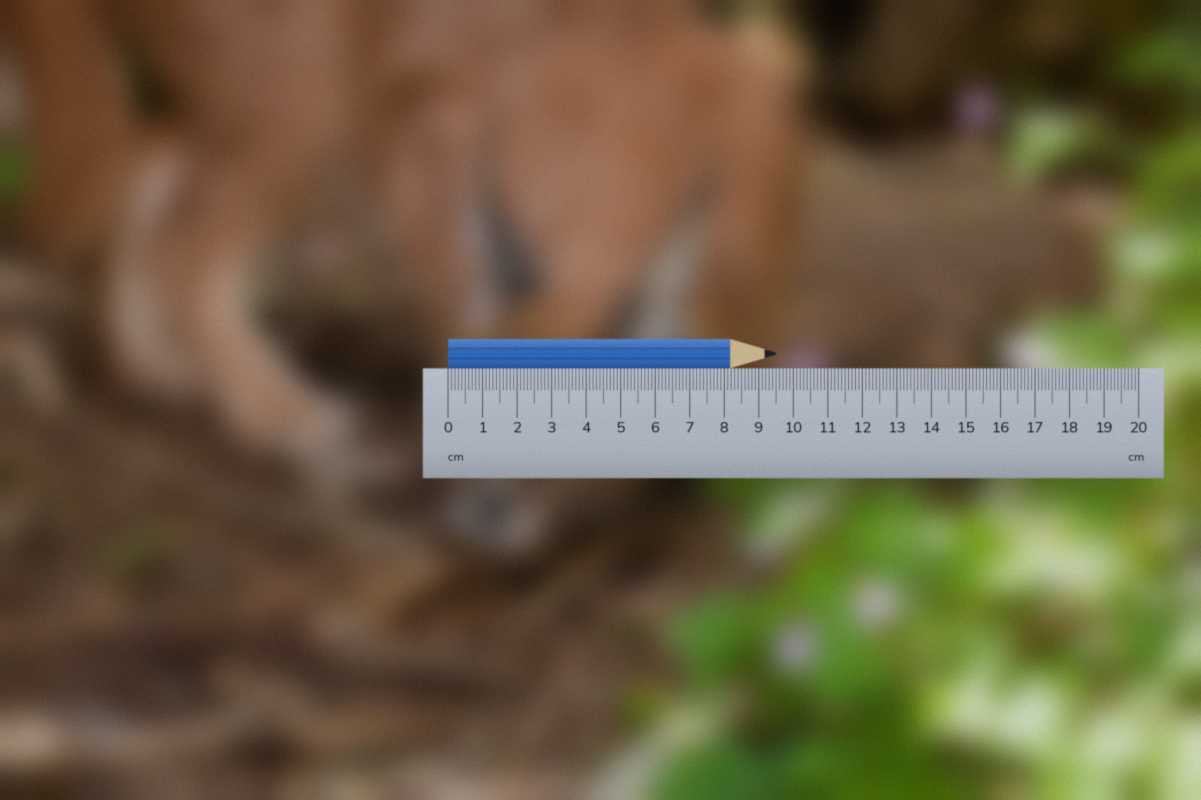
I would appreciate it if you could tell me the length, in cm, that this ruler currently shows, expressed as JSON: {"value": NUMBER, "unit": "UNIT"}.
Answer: {"value": 9.5, "unit": "cm"}
